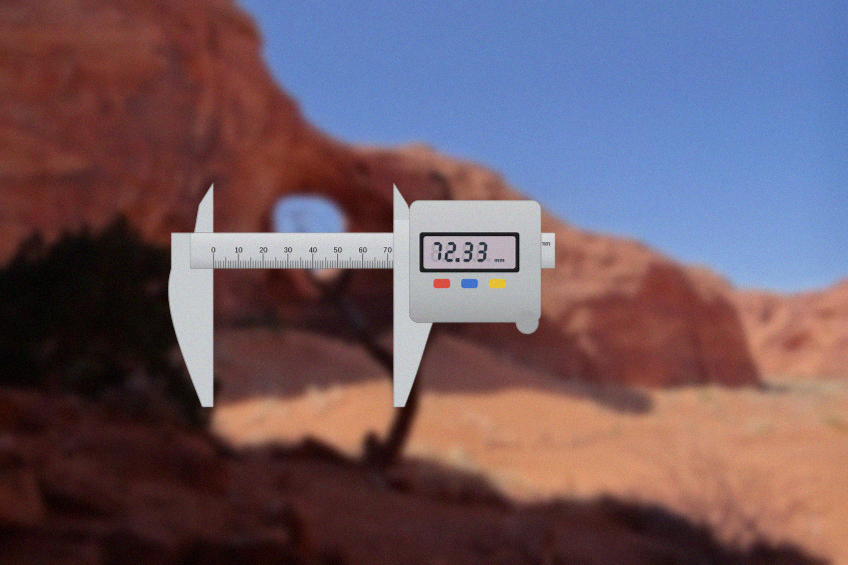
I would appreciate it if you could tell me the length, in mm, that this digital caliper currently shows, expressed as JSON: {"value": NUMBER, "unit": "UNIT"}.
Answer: {"value": 72.33, "unit": "mm"}
